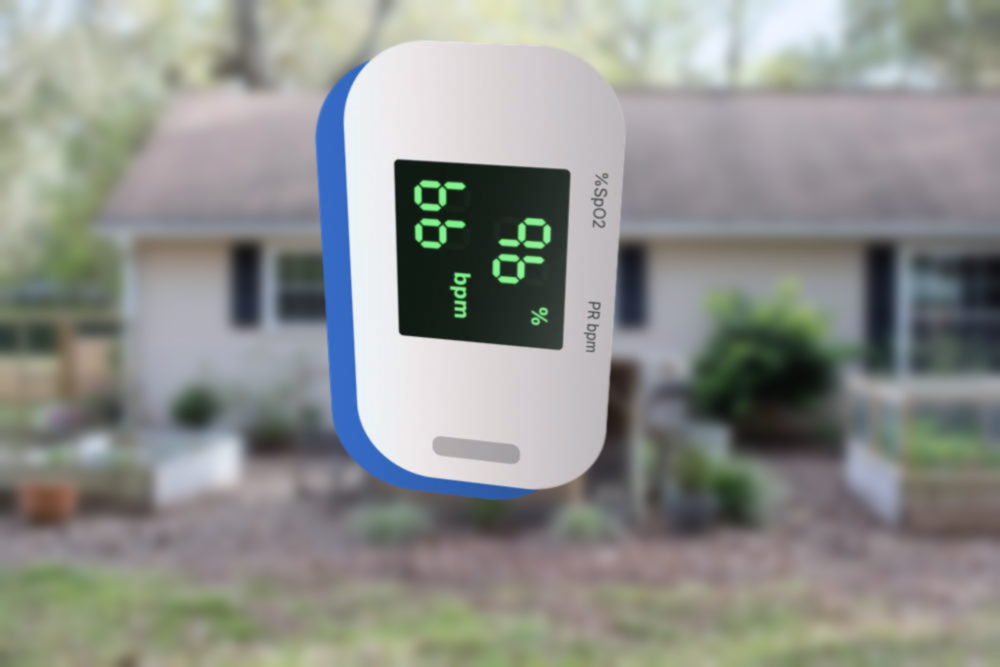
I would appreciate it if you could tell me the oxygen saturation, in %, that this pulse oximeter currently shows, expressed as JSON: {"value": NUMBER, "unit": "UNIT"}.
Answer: {"value": 96, "unit": "%"}
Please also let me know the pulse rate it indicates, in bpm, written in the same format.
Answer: {"value": 66, "unit": "bpm"}
